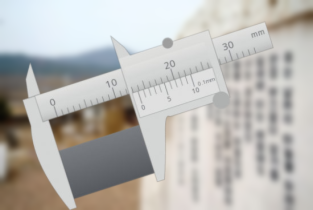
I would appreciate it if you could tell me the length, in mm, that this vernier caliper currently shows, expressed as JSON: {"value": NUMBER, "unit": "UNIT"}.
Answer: {"value": 13.8, "unit": "mm"}
